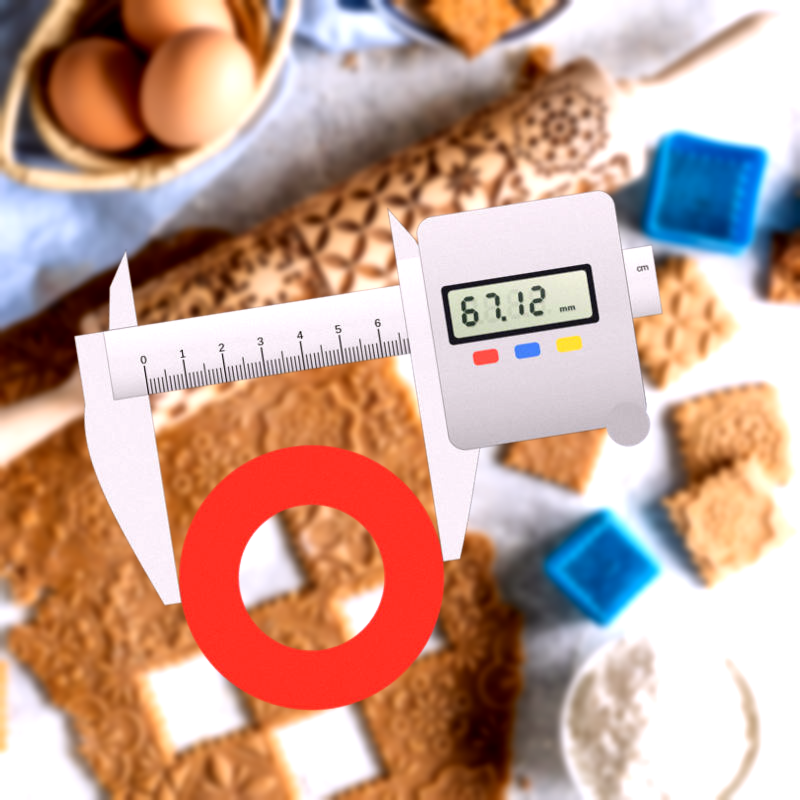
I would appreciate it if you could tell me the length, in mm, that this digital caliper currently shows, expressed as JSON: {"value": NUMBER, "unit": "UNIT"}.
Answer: {"value": 67.12, "unit": "mm"}
